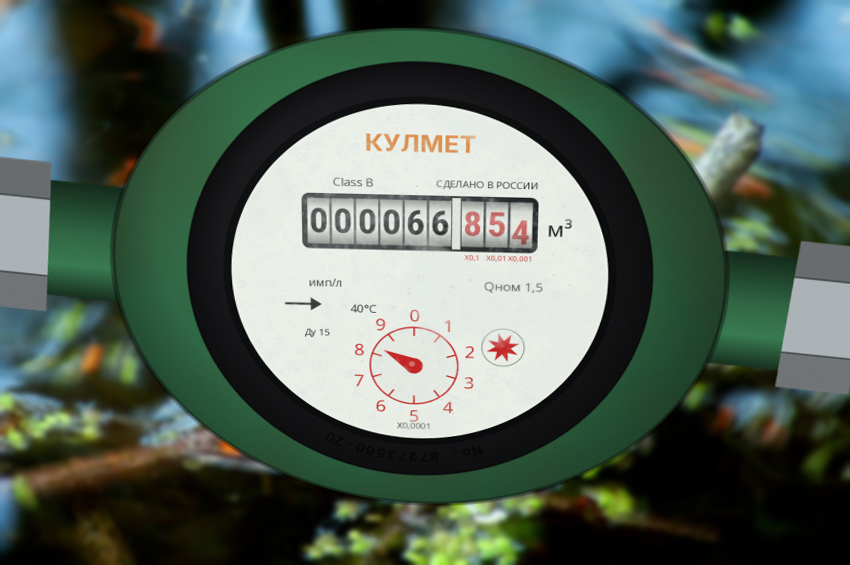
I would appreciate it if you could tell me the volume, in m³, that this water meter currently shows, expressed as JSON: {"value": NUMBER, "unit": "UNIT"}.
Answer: {"value": 66.8538, "unit": "m³"}
